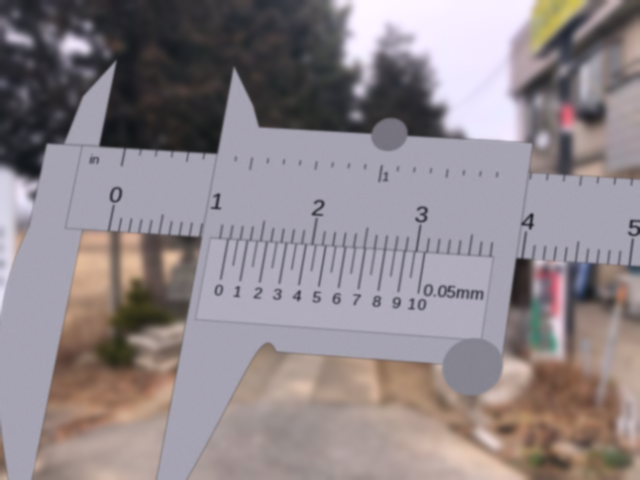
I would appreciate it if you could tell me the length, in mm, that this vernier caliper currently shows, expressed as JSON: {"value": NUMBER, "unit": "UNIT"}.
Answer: {"value": 11.8, "unit": "mm"}
